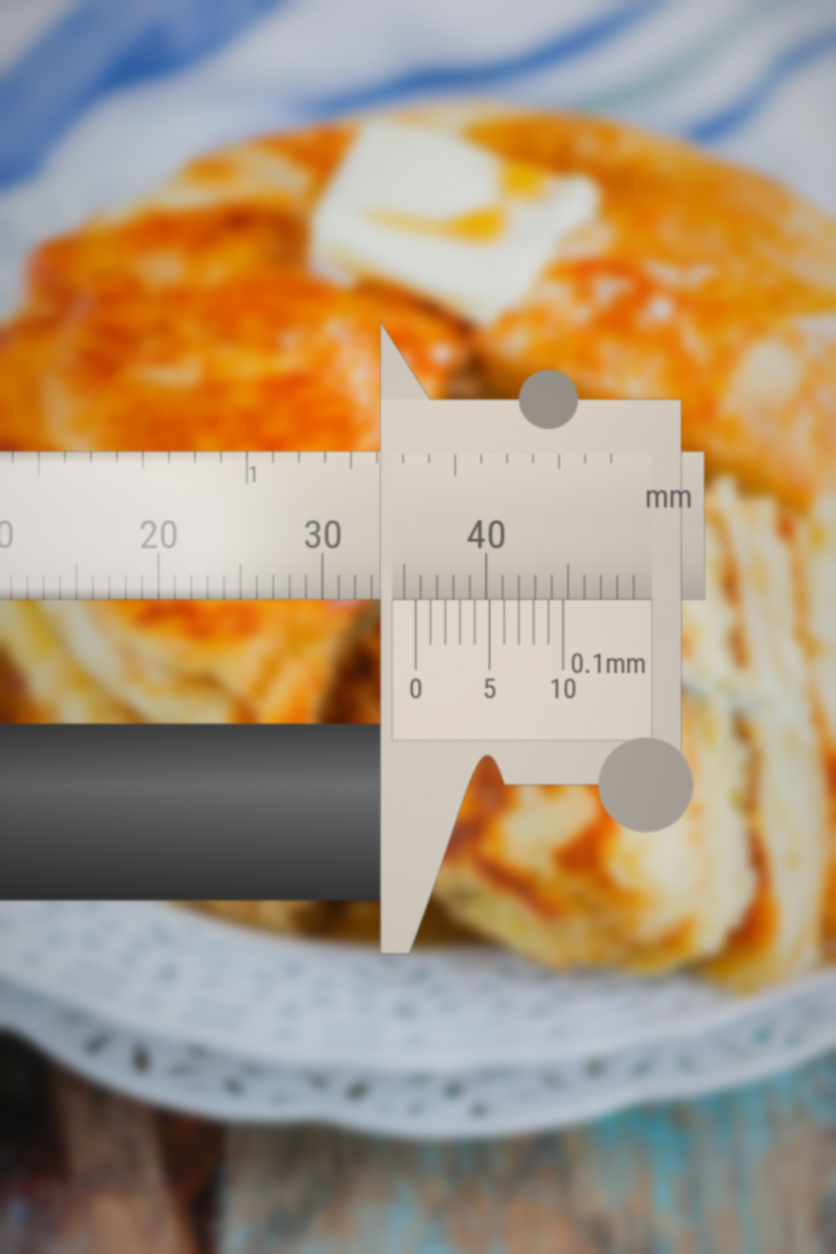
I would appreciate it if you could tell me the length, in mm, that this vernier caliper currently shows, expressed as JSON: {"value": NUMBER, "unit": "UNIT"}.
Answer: {"value": 35.7, "unit": "mm"}
